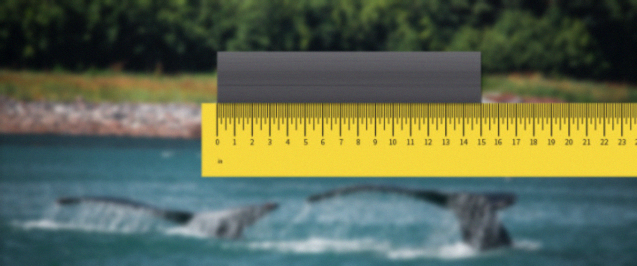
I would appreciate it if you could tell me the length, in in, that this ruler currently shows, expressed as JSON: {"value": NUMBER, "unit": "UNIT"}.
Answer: {"value": 15, "unit": "in"}
